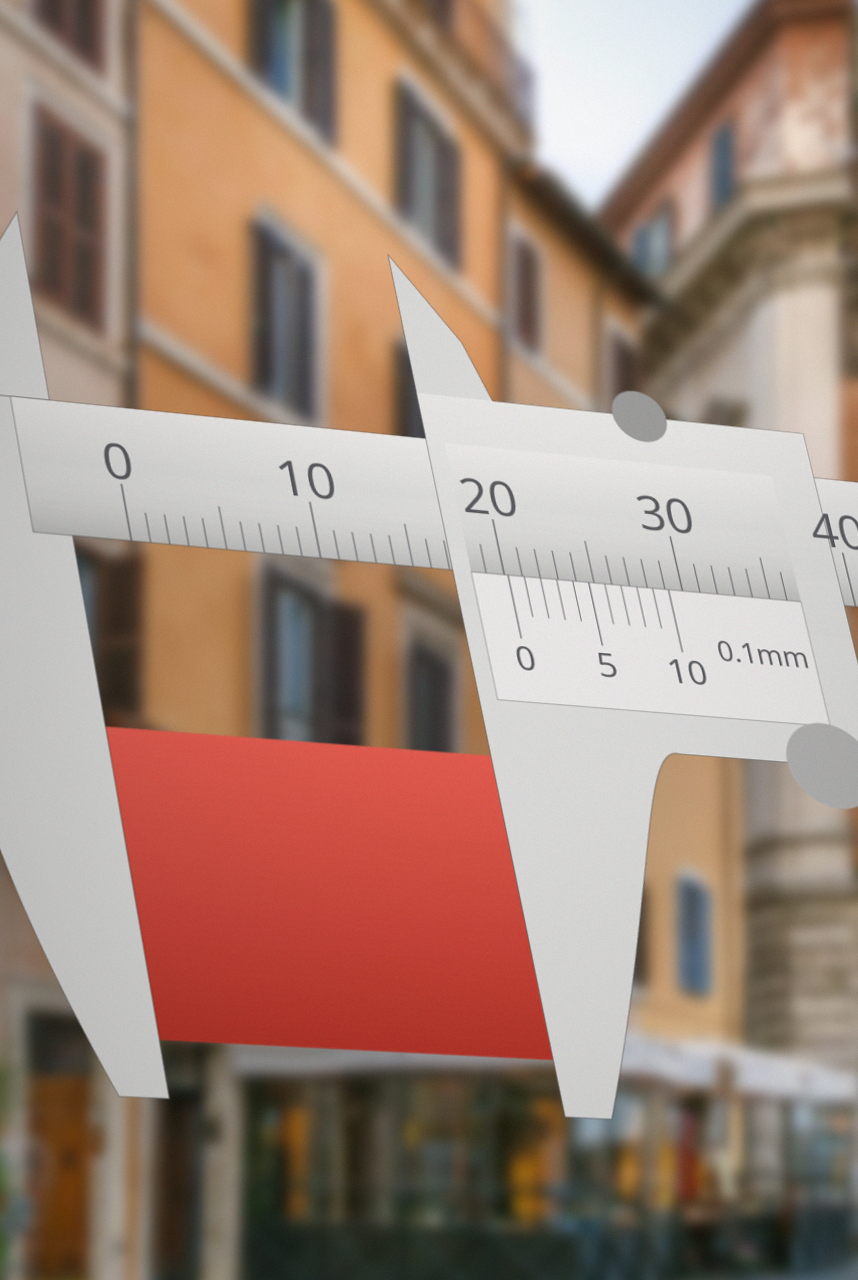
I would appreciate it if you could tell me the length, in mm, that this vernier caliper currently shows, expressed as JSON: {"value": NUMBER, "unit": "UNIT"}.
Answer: {"value": 20.2, "unit": "mm"}
